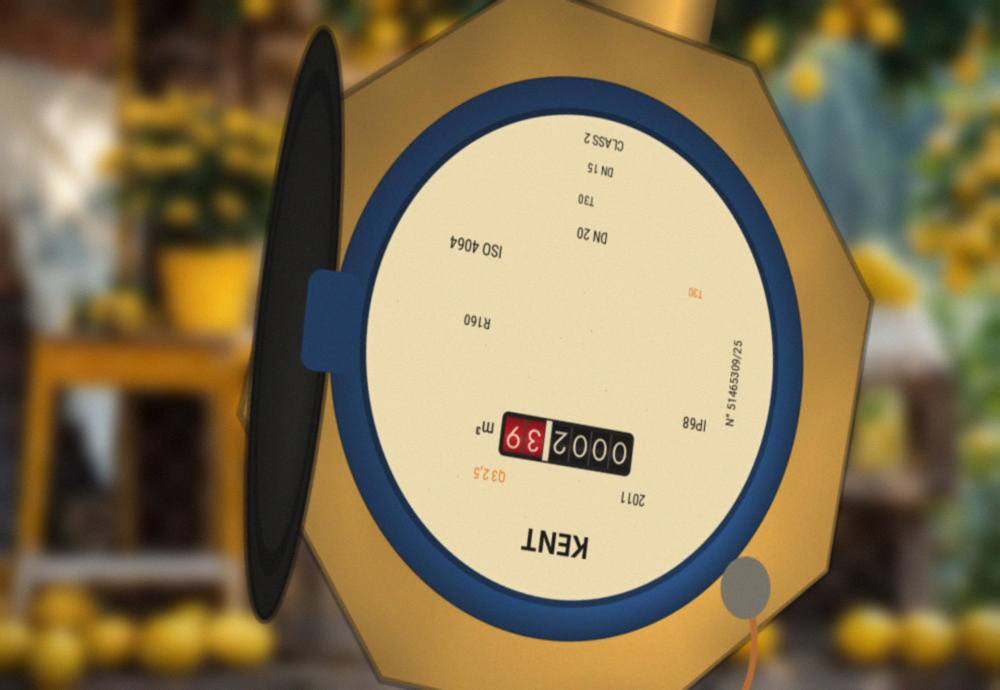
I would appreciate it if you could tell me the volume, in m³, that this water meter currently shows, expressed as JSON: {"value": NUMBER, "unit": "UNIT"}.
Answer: {"value": 2.39, "unit": "m³"}
